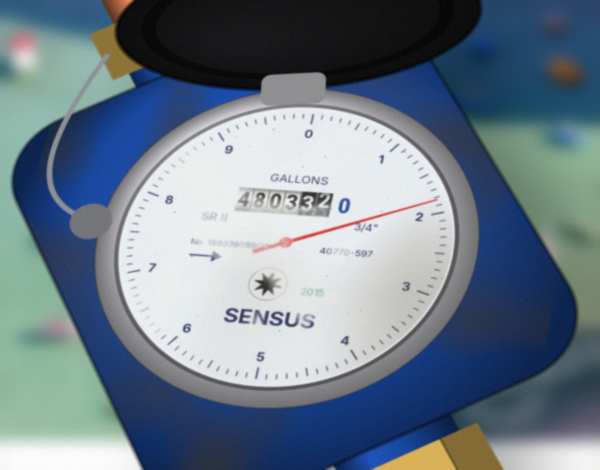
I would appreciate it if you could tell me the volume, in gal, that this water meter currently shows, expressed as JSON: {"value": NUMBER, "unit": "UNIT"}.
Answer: {"value": 4803321.8, "unit": "gal"}
